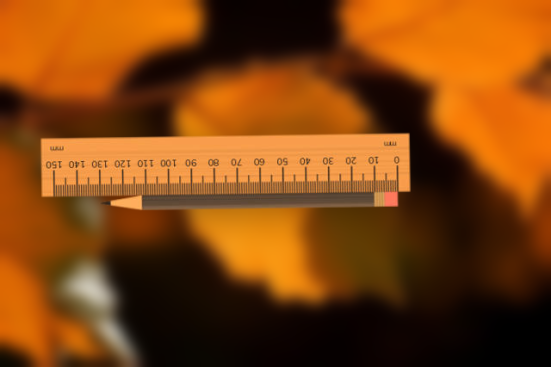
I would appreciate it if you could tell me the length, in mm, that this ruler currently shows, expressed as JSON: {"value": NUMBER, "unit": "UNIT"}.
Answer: {"value": 130, "unit": "mm"}
